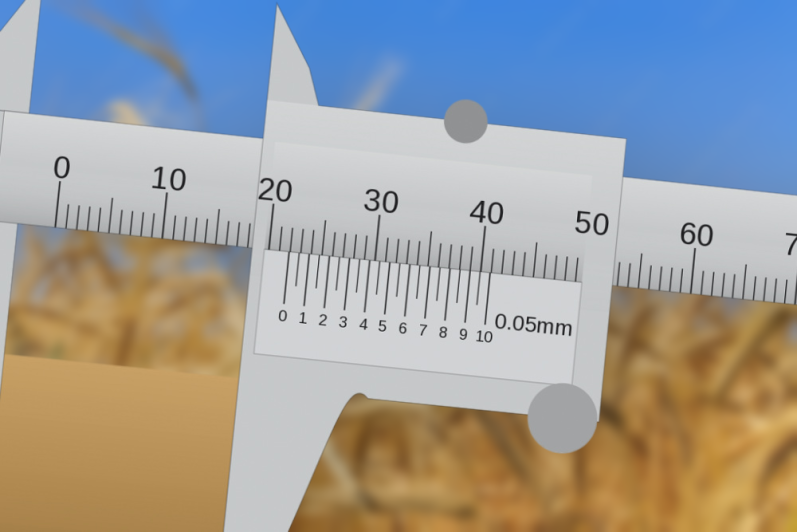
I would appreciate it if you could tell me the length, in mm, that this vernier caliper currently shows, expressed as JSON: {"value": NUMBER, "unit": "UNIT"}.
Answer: {"value": 21.9, "unit": "mm"}
